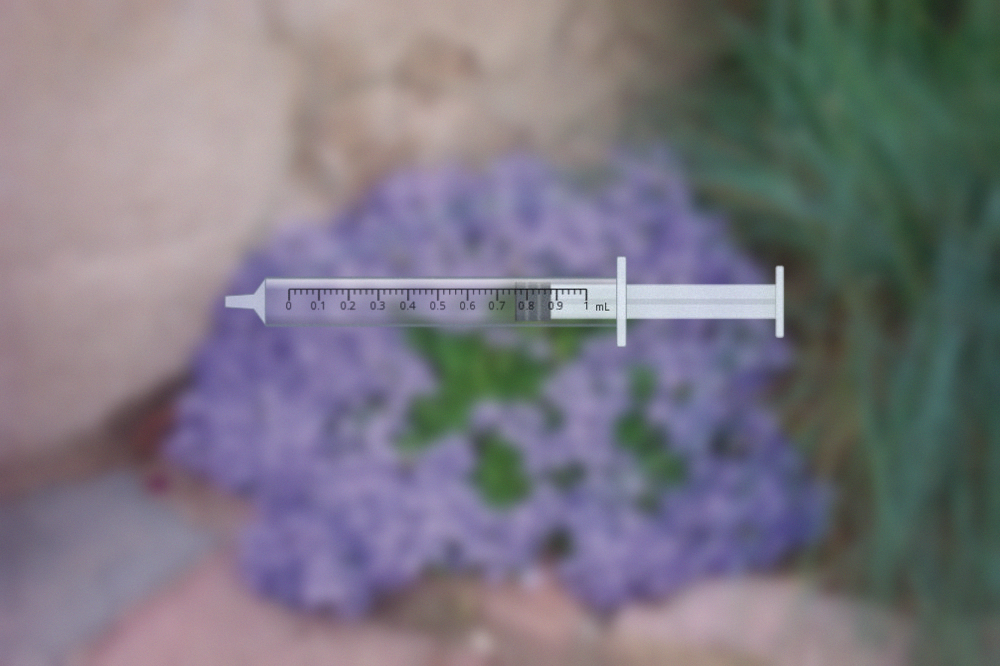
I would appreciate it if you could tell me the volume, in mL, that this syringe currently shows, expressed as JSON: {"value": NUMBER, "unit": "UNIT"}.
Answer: {"value": 0.76, "unit": "mL"}
